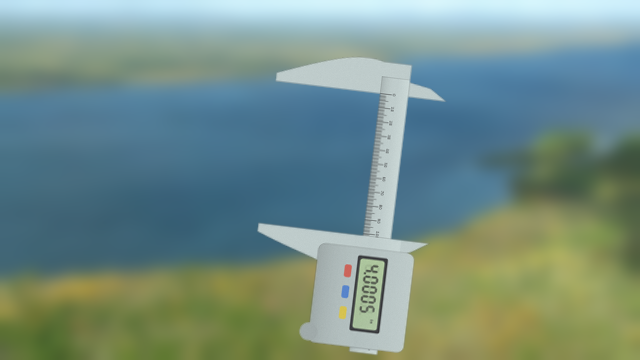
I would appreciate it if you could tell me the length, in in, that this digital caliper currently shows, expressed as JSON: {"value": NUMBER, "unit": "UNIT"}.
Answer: {"value": 4.0005, "unit": "in"}
